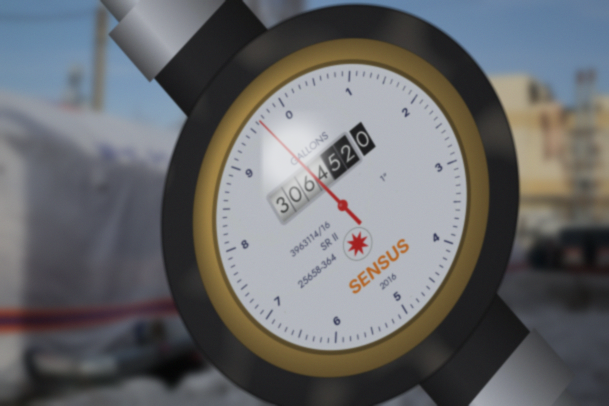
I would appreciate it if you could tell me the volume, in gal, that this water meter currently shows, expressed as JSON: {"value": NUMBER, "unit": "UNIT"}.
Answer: {"value": 3064519.6, "unit": "gal"}
